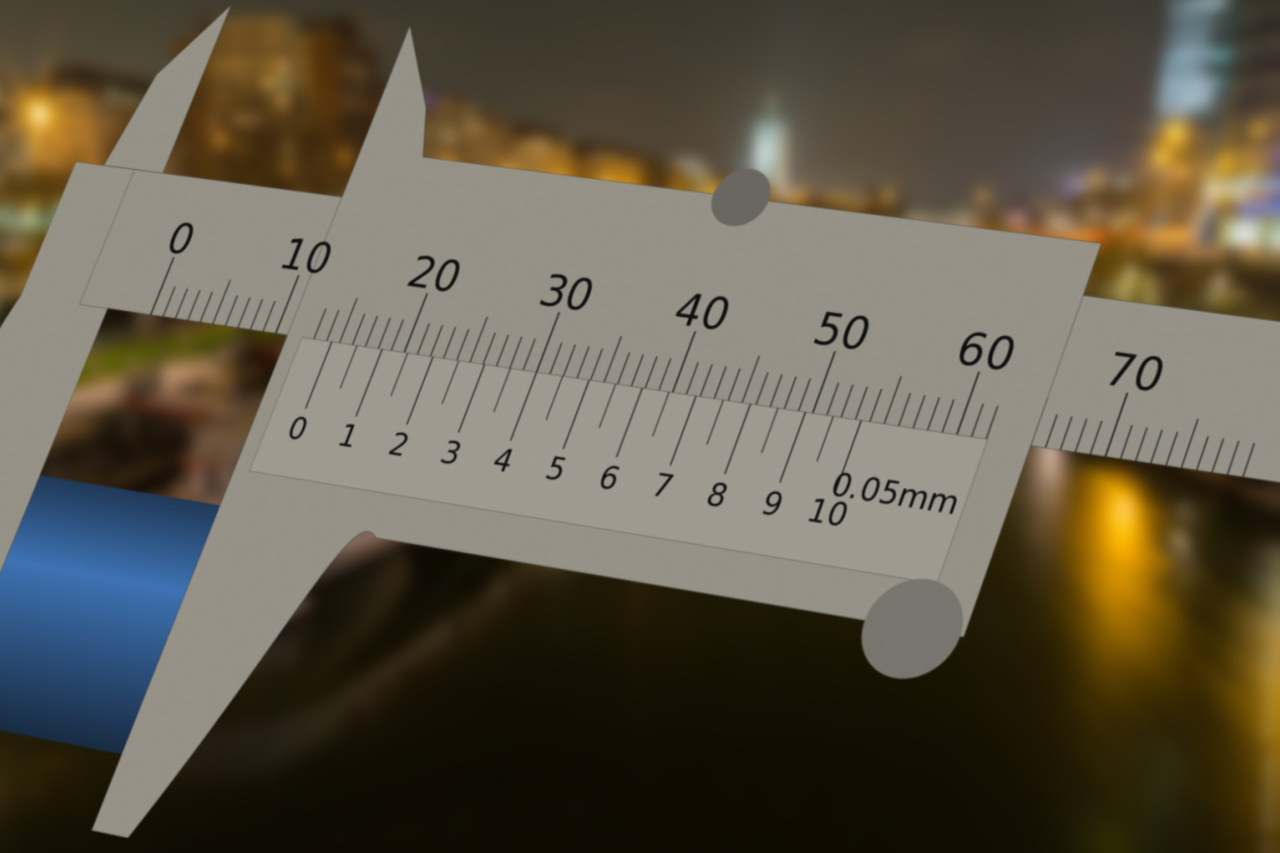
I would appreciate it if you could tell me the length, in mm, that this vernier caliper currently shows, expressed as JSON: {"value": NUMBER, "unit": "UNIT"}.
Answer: {"value": 14.4, "unit": "mm"}
